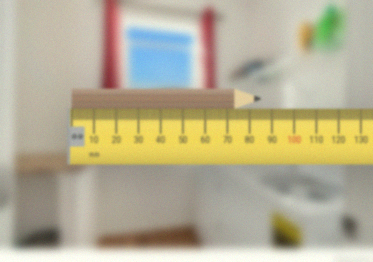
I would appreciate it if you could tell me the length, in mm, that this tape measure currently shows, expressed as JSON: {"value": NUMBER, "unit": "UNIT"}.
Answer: {"value": 85, "unit": "mm"}
